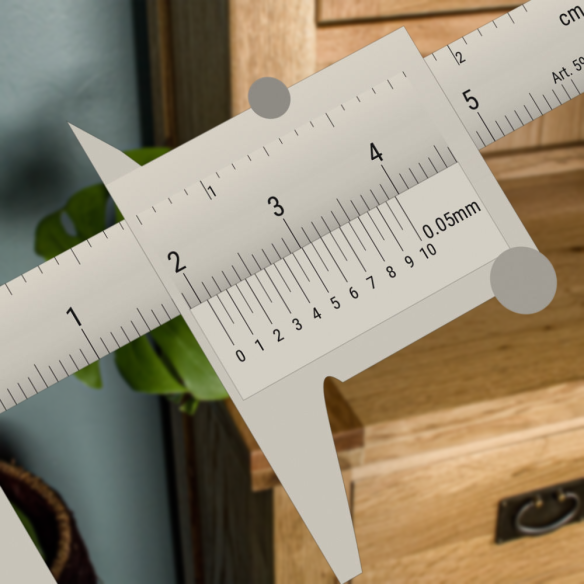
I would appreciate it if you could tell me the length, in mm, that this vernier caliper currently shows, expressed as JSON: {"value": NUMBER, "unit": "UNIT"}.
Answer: {"value": 20.6, "unit": "mm"}
